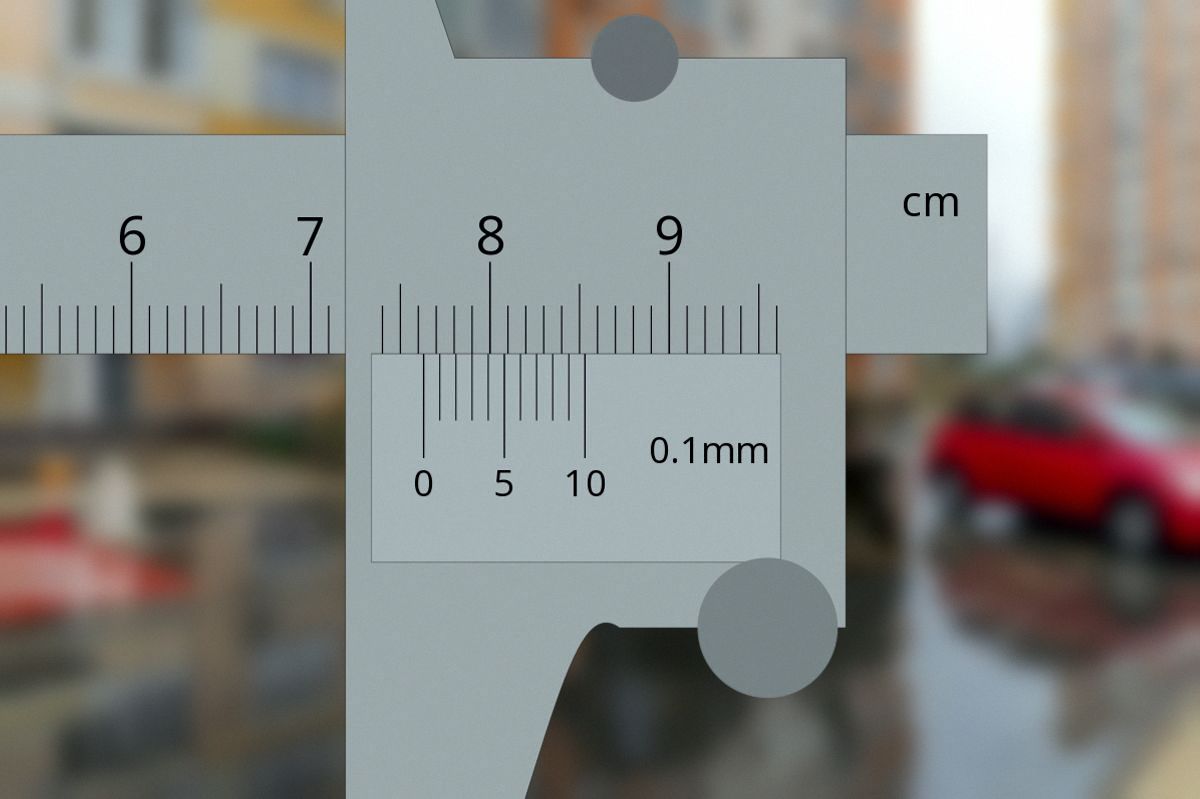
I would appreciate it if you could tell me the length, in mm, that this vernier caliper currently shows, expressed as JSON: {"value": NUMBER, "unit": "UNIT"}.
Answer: {"value": 76.3, "unit": "mm"}
